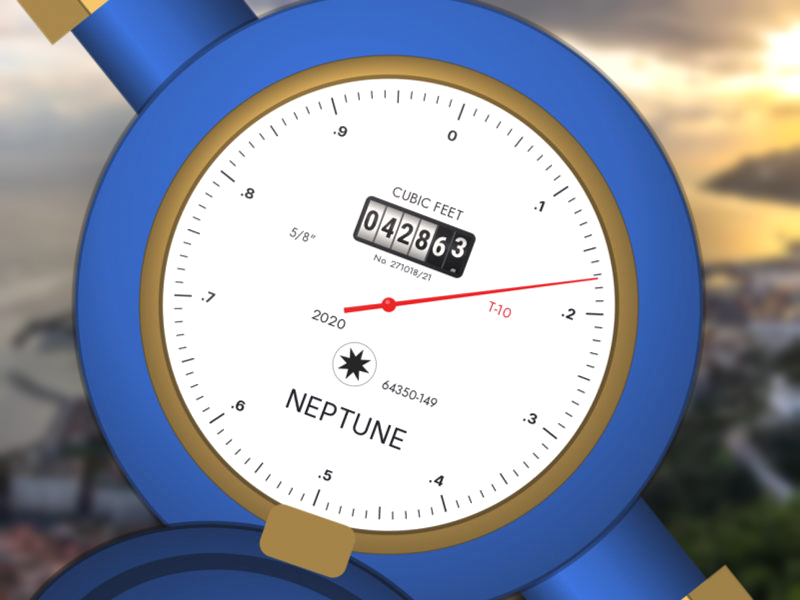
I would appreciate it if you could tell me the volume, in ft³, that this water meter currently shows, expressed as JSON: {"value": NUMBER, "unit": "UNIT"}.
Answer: {"value": 42863.17, "unit": "ft³"}
